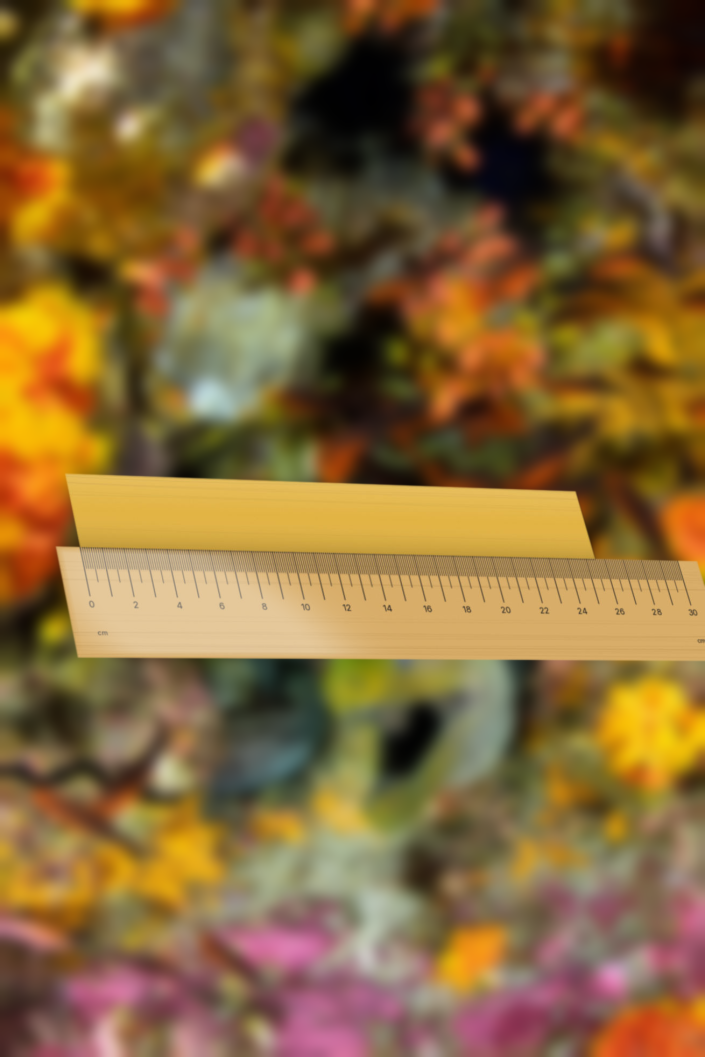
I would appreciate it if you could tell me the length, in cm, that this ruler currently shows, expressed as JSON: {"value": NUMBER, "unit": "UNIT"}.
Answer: {"value": 25.5, "unit": "cm"}
